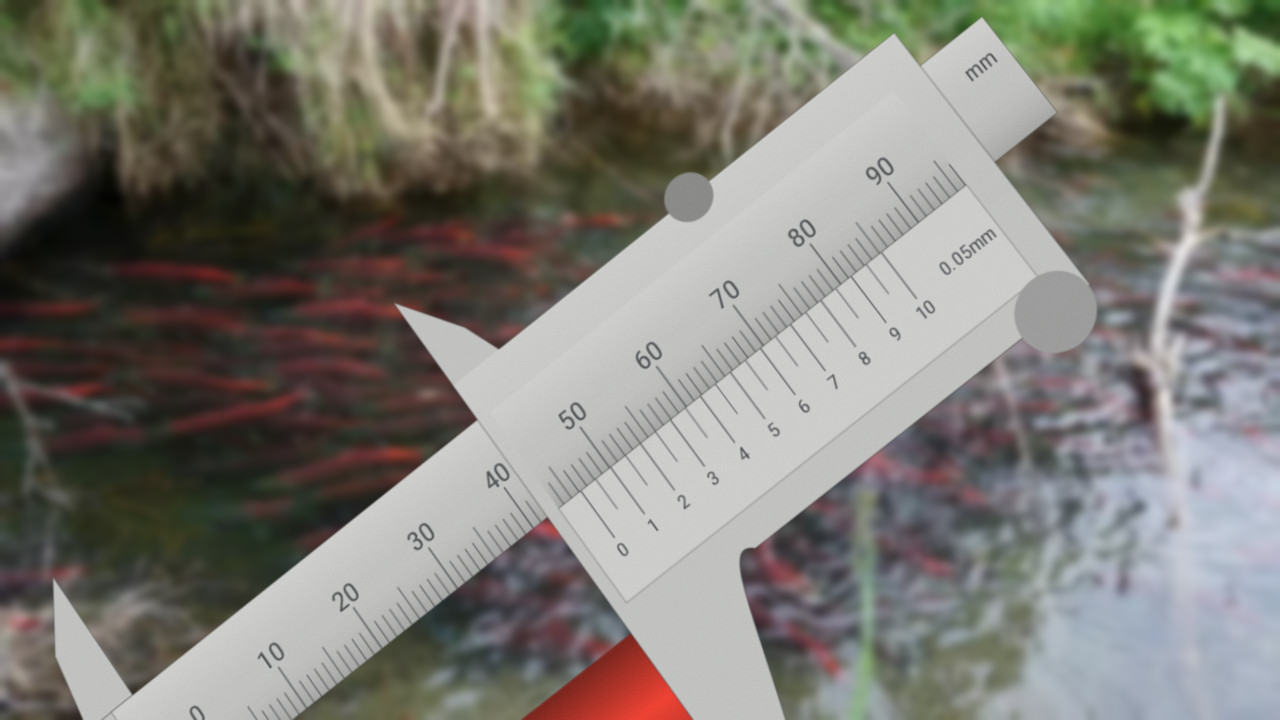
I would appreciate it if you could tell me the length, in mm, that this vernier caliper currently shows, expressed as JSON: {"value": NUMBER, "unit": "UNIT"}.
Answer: {"value": 46.2, "unit": "mm"}
